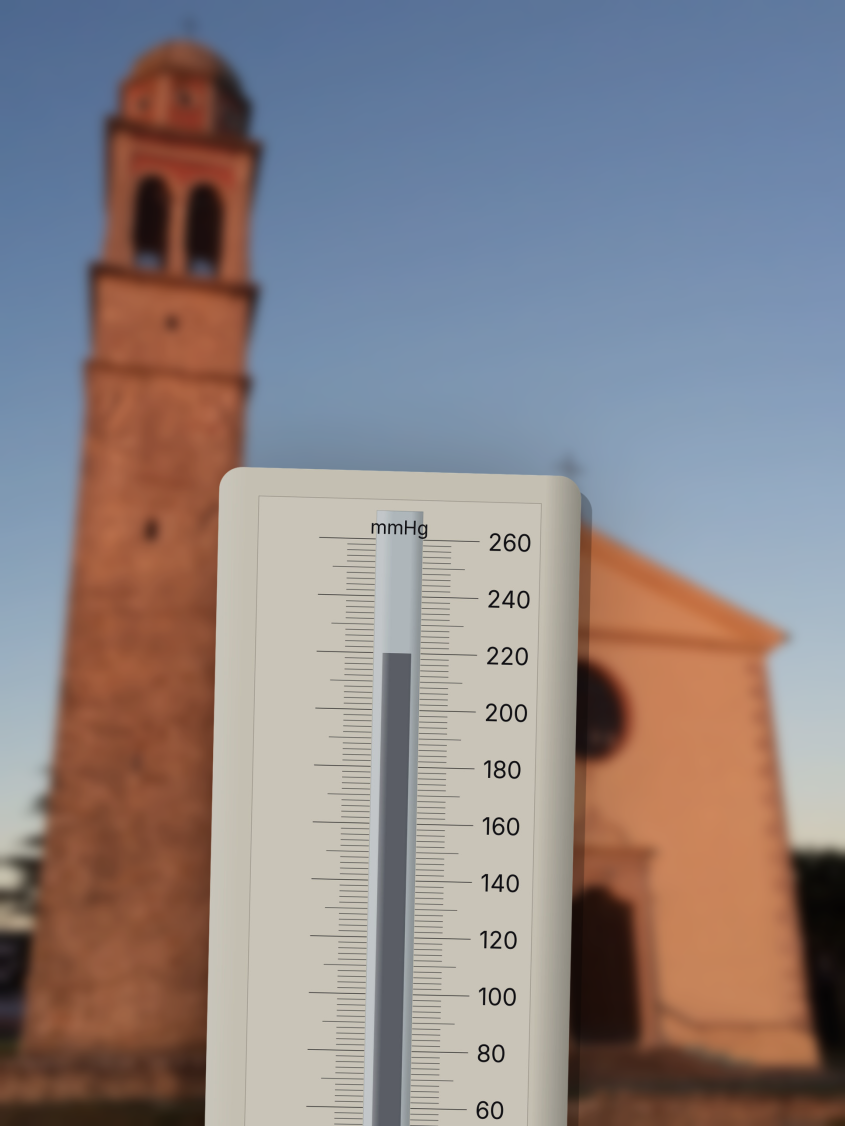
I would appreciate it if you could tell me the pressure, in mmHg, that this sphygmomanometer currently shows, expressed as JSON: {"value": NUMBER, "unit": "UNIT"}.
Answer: {"value": 220, "unit": "mmHg"}
